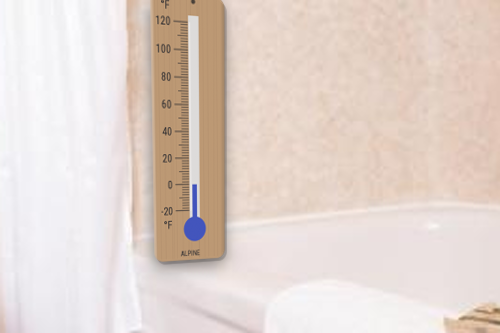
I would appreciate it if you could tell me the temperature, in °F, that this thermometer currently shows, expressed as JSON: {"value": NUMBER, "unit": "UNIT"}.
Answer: {"value": 0, "unit": "°F"}
